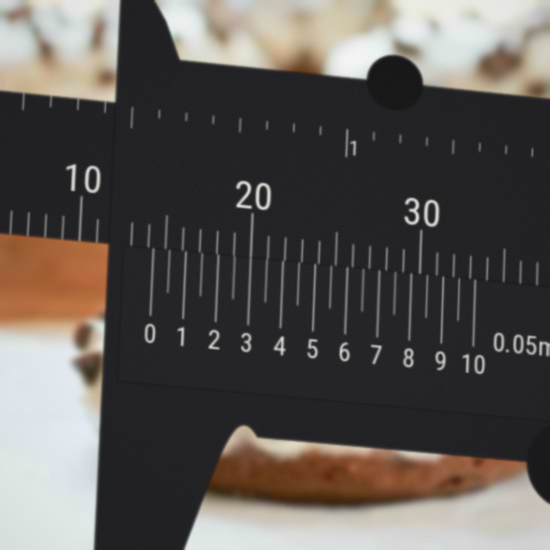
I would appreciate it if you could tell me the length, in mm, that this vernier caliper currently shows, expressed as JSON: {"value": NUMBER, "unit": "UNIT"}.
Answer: {"value": 14.3, "unit": "mm"}
